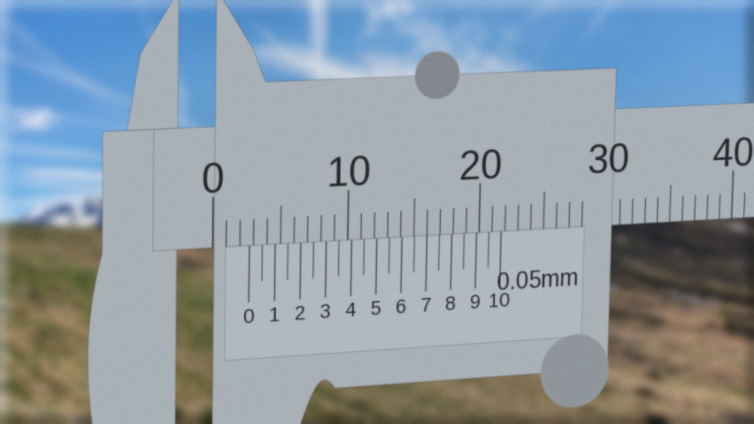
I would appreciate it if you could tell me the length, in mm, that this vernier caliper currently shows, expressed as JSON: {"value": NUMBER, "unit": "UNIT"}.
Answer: {"value": 2.7, "unit": "mm"}
